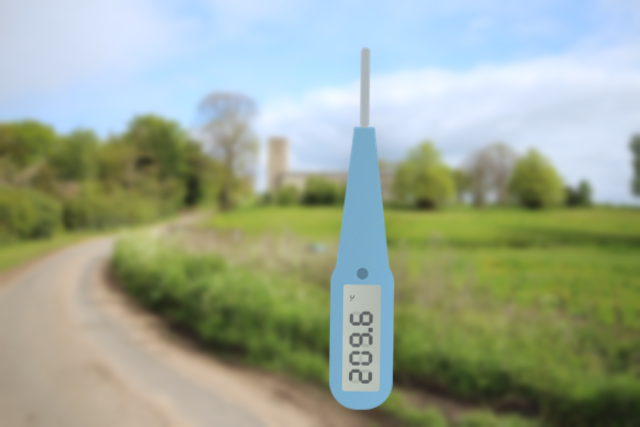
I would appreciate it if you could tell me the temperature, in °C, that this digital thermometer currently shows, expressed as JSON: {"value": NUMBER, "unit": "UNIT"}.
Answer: {"value": 209.6, "unit": "°C"}
